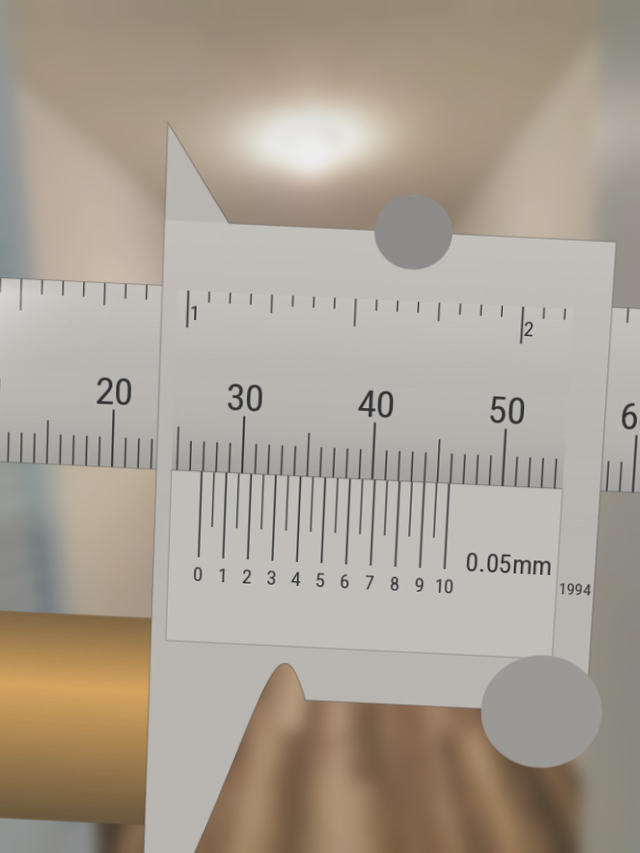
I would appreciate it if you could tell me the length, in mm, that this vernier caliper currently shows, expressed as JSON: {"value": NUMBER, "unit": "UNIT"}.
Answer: {"value": 26.9, "unit": "mm"}
